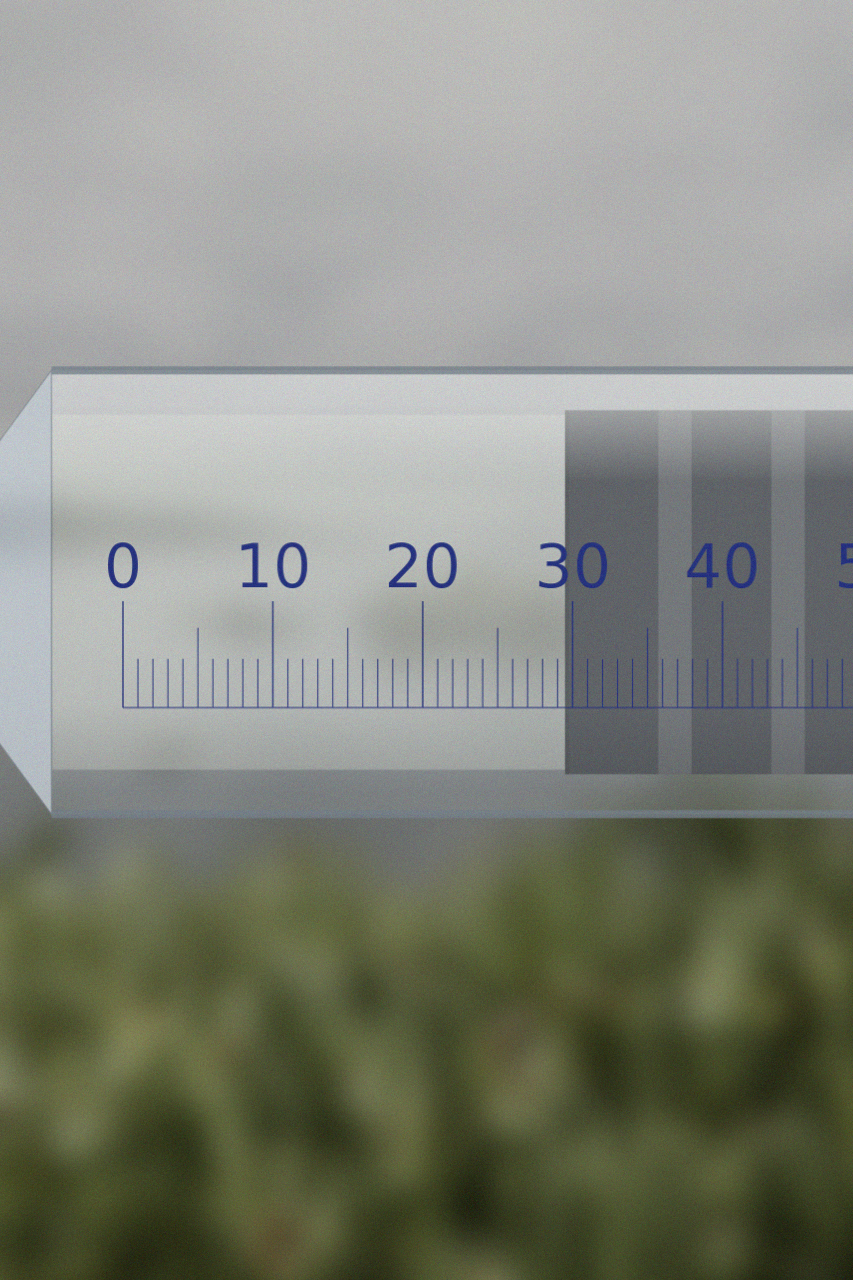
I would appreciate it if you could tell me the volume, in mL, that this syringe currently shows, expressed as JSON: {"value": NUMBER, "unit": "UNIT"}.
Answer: {"value": 29.5, "unit": "mL"}
